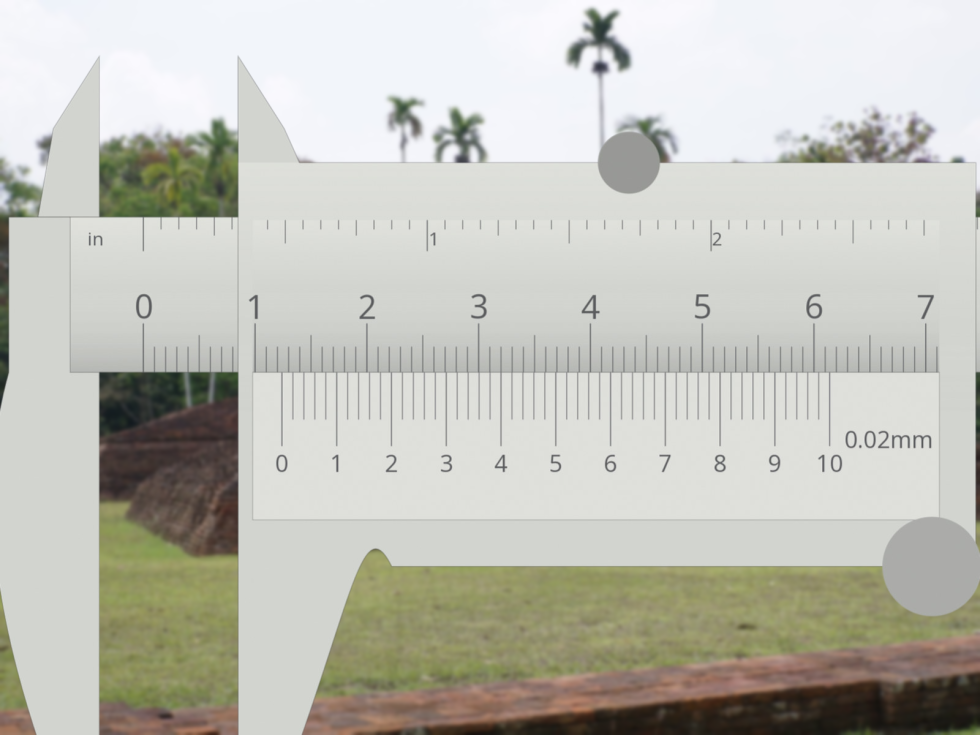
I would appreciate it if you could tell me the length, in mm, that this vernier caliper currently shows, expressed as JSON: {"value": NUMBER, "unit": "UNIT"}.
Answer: {"value": 12.4, "unit": "mm"}
